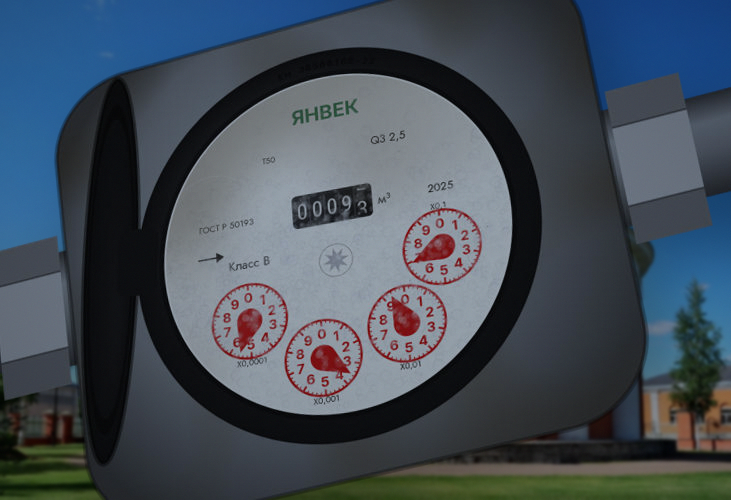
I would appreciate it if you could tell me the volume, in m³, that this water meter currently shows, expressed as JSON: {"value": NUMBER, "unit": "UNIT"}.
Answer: {"value": 92.6935, "unit": "m³"}
